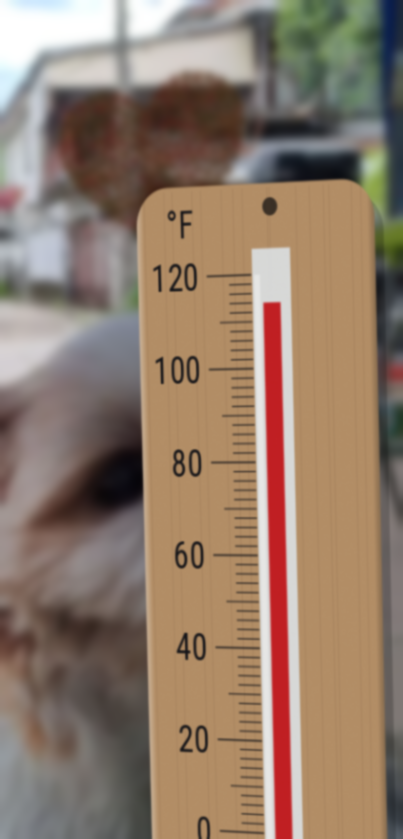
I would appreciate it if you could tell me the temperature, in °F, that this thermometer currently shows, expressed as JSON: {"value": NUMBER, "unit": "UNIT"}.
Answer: {"value": 114, "unit": "°F"}
